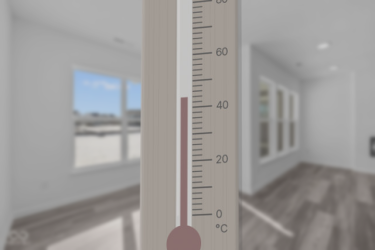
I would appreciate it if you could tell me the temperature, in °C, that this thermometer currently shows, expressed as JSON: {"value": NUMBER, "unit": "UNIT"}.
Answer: {"value": 44, "unit": "°C"}
